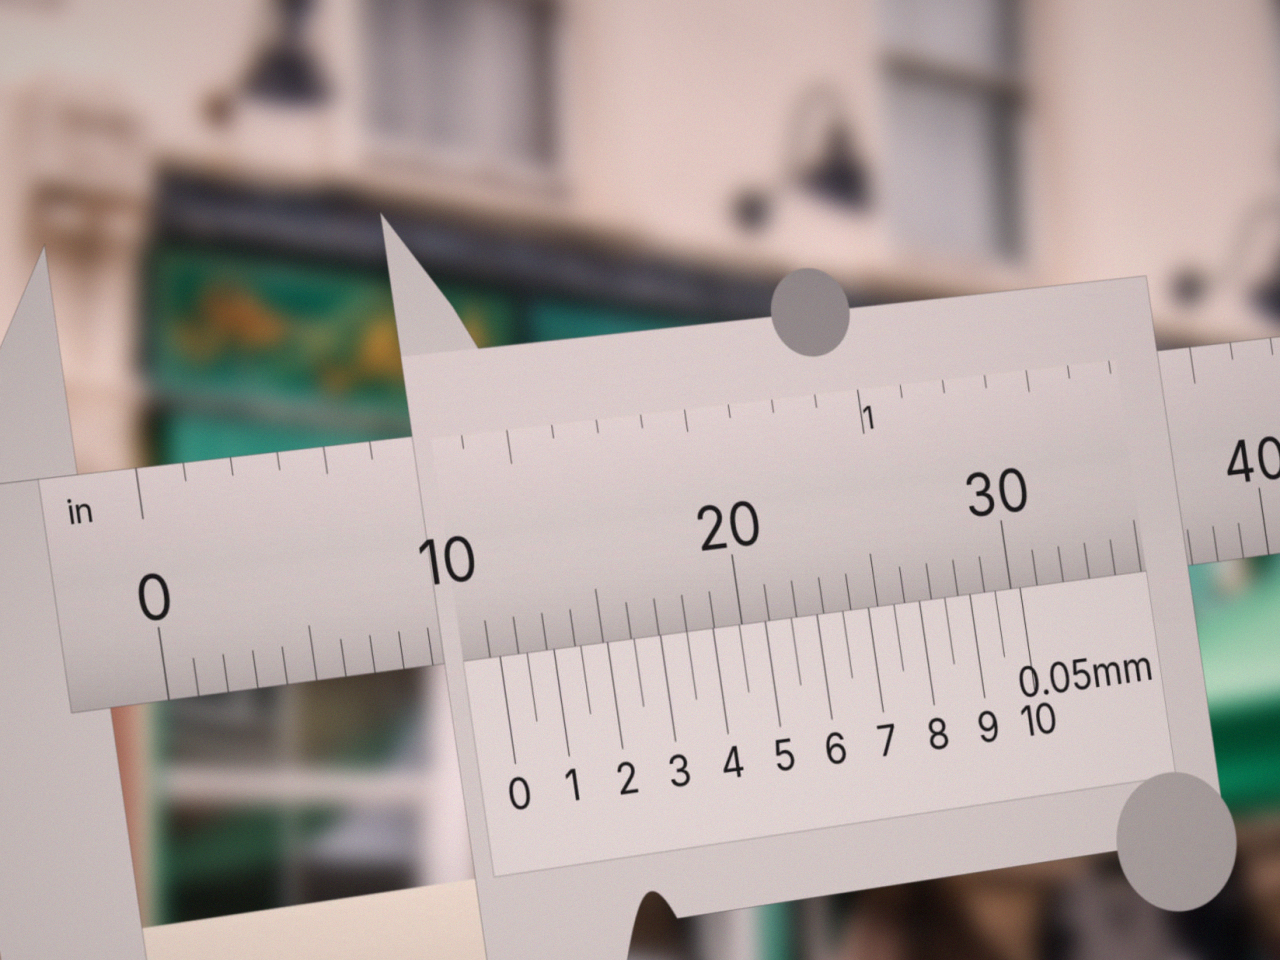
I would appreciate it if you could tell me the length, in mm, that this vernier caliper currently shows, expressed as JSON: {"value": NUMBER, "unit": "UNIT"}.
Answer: {"value": 11.35, "unit": "mm"}
